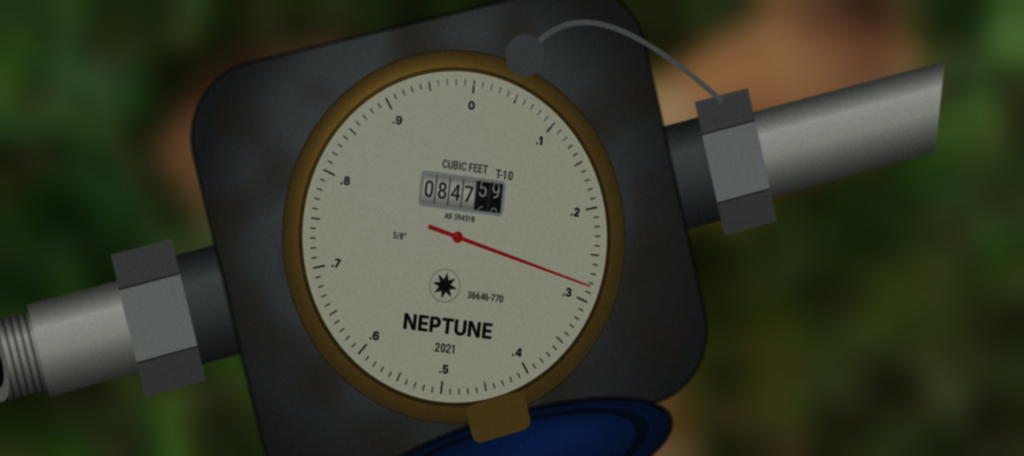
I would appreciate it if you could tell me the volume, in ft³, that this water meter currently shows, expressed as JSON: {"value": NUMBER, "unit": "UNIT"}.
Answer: {"value": 84759.28, "unit": "ft³"}
